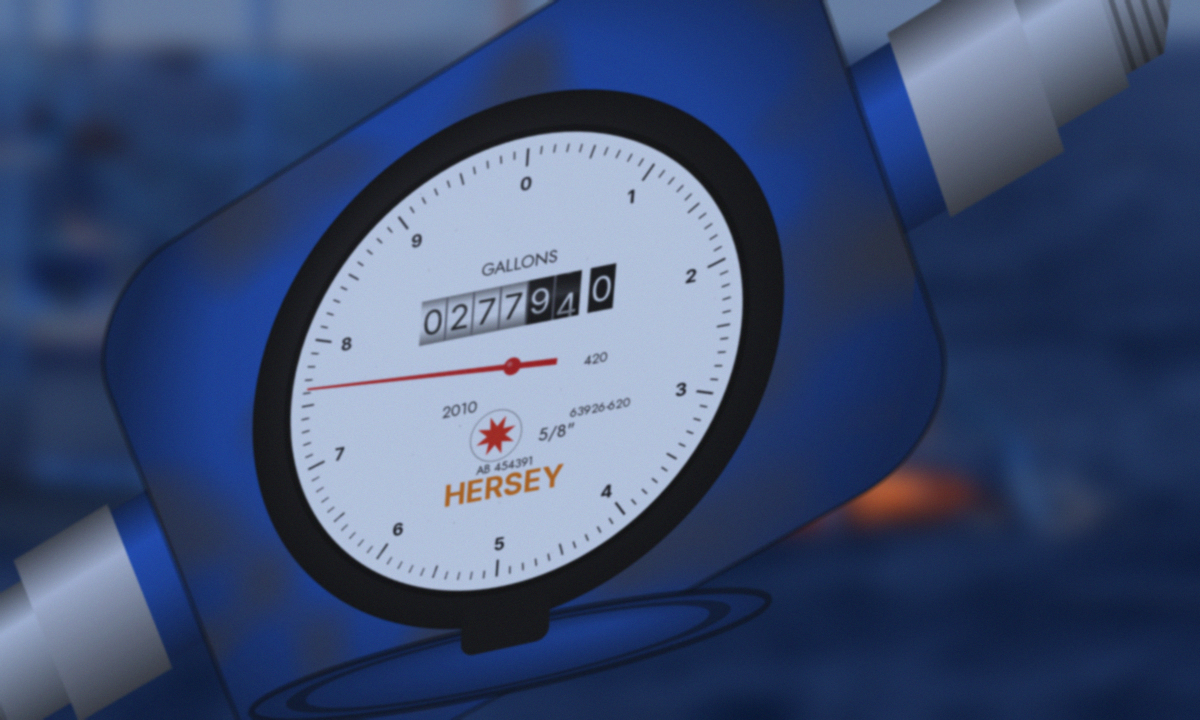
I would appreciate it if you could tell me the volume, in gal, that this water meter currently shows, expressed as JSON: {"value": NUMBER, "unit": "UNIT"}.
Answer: {"value": 277937.6, "unit": "gal"}
